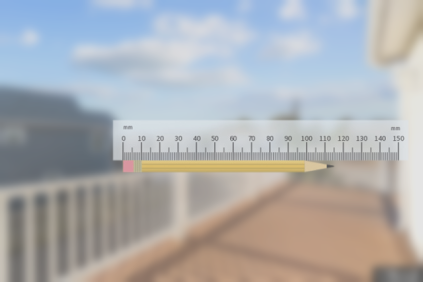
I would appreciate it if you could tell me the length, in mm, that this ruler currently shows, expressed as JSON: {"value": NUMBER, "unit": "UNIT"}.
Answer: {"value": 115, "unit": "mm"}
